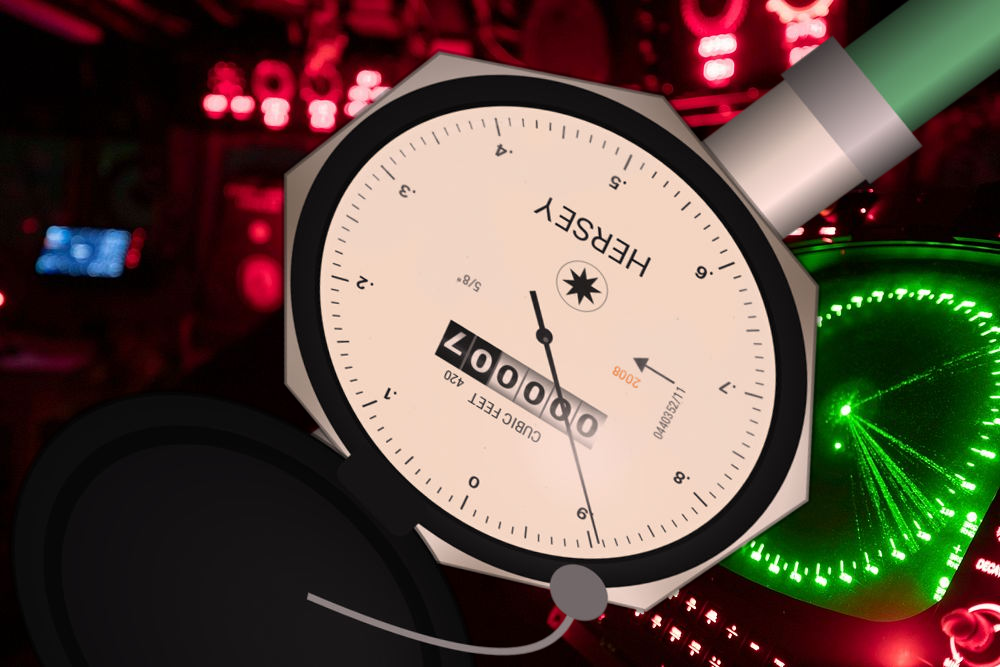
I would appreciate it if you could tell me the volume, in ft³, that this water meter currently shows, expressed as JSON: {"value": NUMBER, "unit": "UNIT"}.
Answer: {"value": 6.89, "unit": "ft³"}
